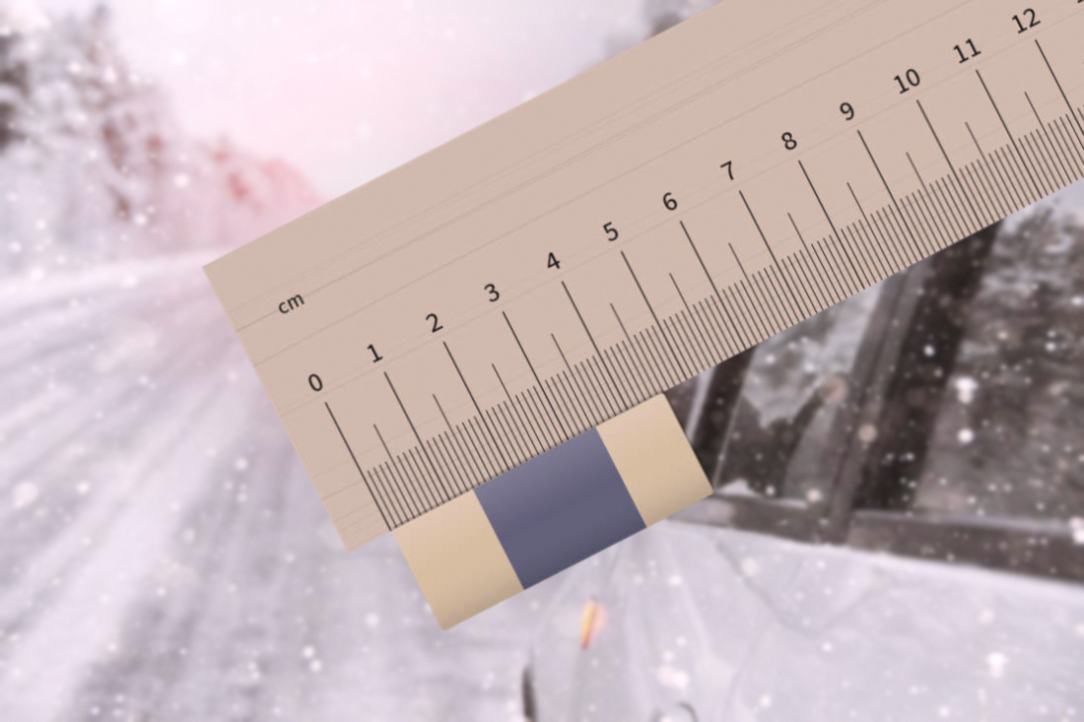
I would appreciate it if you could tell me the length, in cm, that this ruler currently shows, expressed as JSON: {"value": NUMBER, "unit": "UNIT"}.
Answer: {"value": 4.6, "unit": "cm"}
